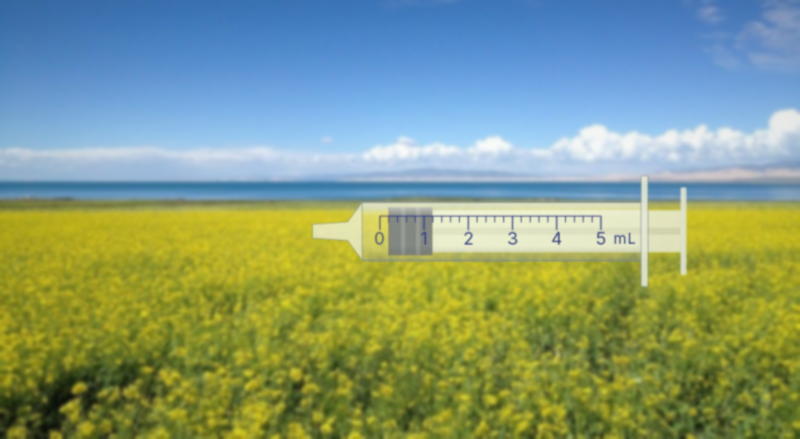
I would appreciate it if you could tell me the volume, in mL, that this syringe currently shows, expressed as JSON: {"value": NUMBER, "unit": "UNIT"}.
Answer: {"value": 0.2, "unit": "mL"}
